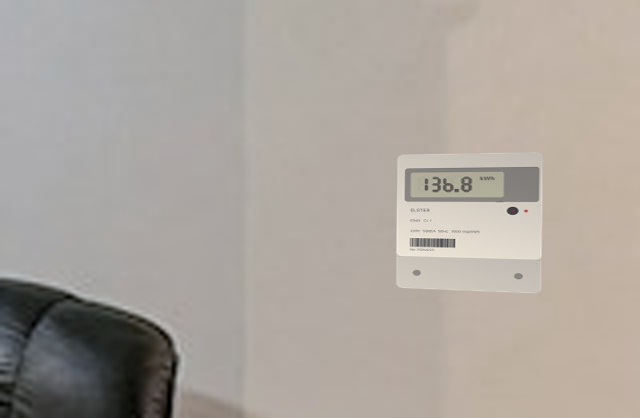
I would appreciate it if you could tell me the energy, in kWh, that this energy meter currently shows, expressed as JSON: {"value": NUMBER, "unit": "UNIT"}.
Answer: {"value": 136.8, "unit": "kWh"}
